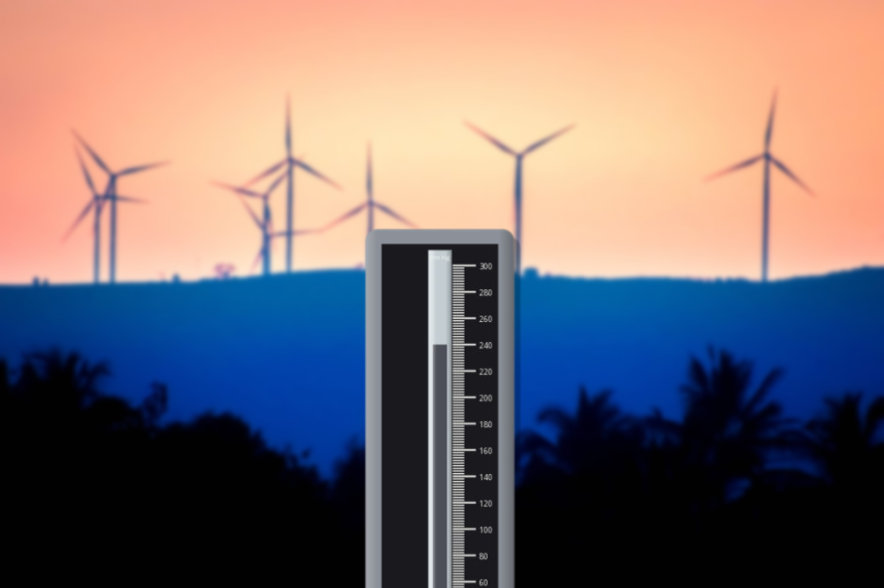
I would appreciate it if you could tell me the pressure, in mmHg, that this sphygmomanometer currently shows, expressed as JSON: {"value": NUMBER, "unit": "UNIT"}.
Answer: {"value": 240, "unit": "mmHg"}
